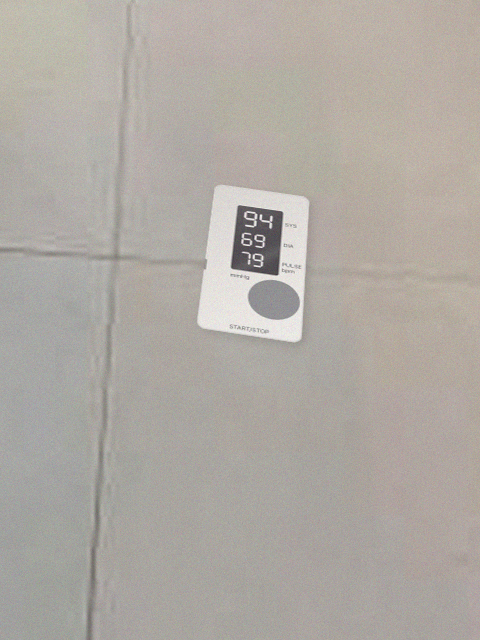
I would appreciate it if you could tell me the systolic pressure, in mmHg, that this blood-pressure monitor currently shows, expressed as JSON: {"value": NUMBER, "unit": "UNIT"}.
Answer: {"value": 94, "unit": "mmHg"}
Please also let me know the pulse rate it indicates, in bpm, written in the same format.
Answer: {"value": 79, "unit": "bpm"}
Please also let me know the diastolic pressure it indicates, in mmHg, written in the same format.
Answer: {"value": 69, "unit": "mmHg"}
